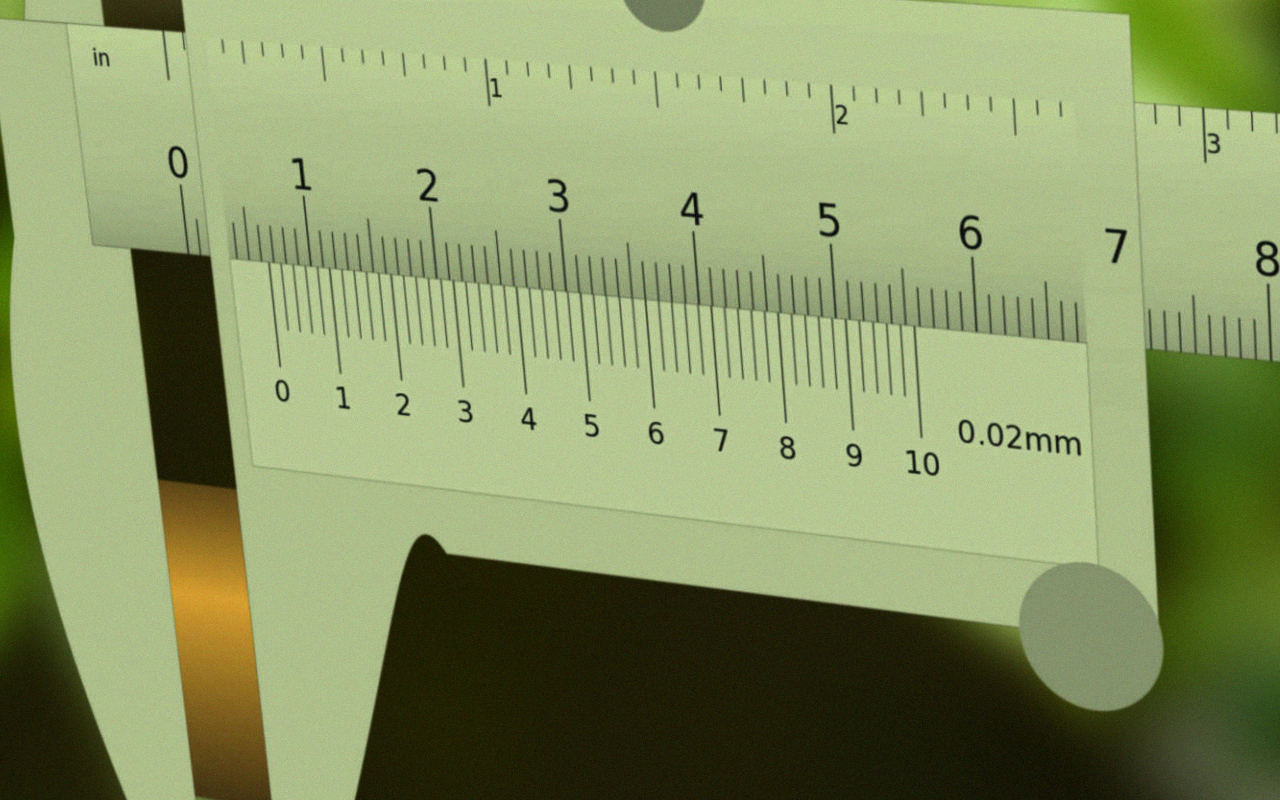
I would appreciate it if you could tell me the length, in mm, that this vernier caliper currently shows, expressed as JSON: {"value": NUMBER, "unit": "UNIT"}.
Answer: {"value": 6.6, "unit": "mm"}
